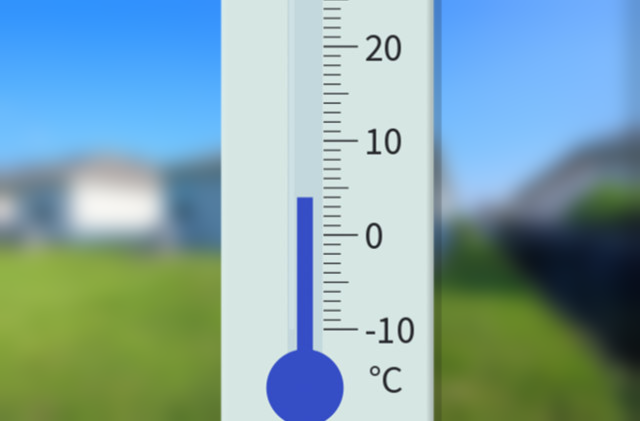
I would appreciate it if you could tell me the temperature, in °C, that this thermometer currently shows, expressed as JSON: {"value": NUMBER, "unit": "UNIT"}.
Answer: {"value": 4, "unit": "°C"}
